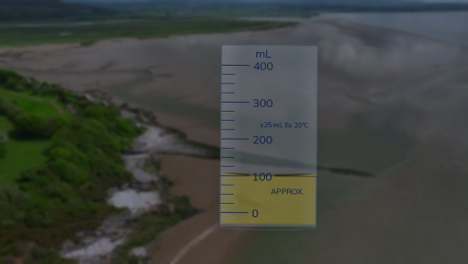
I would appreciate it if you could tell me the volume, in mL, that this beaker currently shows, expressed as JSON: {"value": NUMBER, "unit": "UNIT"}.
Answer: {"value": 100, "unit": "mL"}
